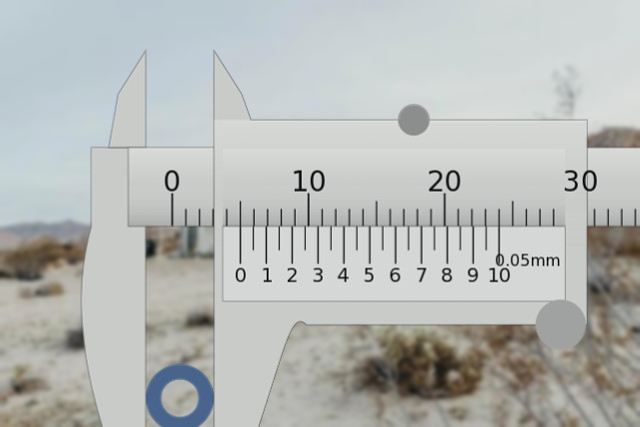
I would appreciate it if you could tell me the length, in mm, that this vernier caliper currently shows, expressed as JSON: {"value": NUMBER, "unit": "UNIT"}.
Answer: {"value": 5.0, "unit": "mm"}
